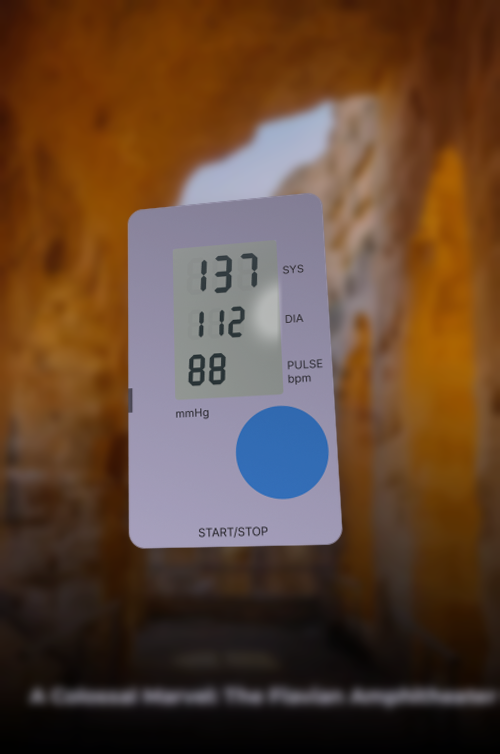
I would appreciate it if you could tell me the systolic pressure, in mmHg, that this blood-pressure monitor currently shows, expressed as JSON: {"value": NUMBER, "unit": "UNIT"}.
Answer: {"value": 137, "unit": "mmHg"}
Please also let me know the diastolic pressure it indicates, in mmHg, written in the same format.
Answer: {"value": 112, "unit": "mmHg"}
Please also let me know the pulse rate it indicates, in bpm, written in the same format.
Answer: {"value": 88, "unit": "bpm"}
